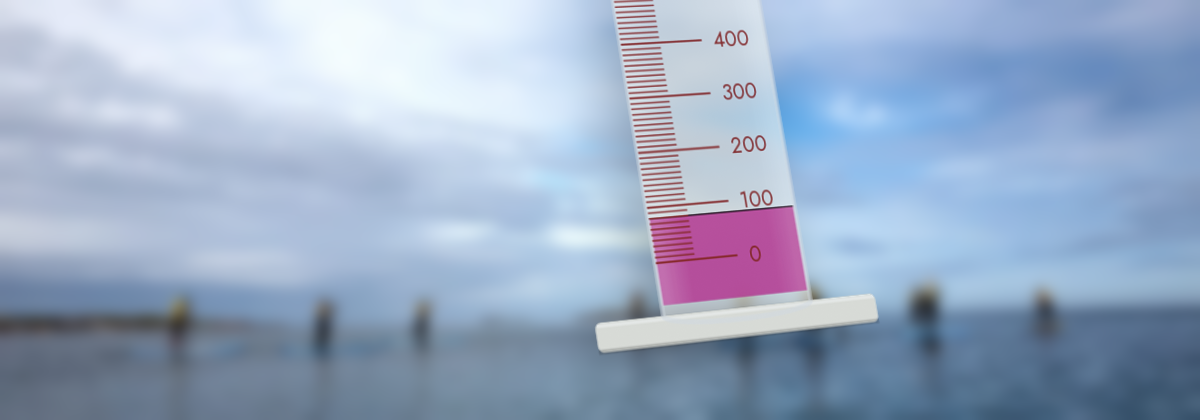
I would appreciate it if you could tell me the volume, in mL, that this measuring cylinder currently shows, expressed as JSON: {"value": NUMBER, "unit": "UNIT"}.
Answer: {"value": 80, "unit": "mL"}
